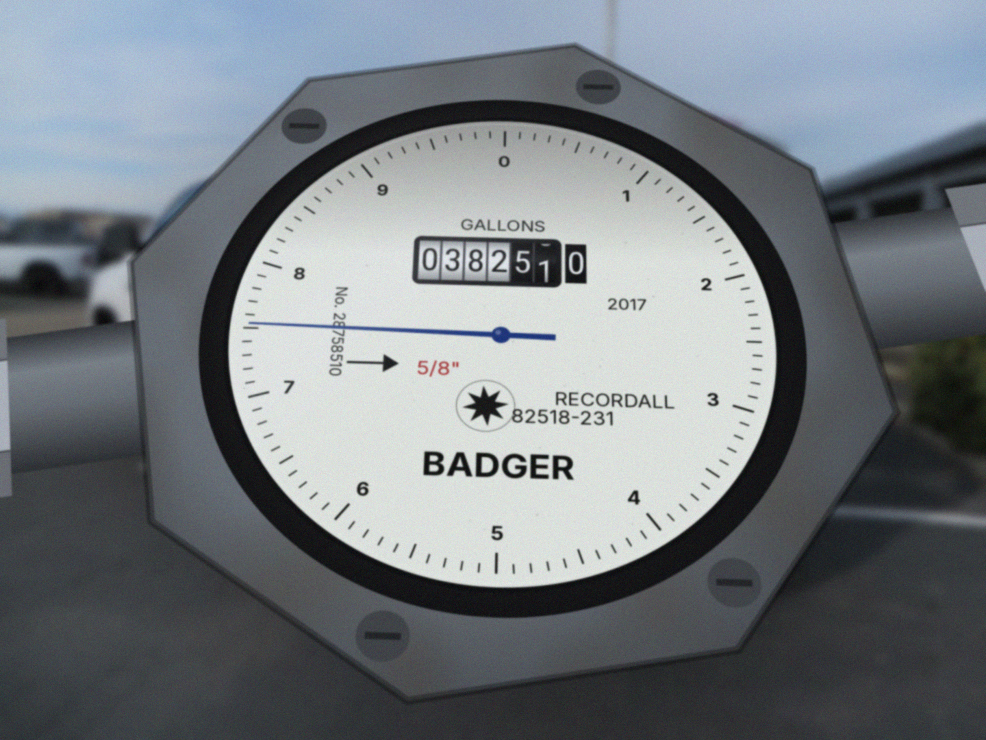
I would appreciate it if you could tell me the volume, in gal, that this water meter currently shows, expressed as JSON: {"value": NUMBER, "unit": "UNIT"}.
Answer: {"value": 382507.5, "unit": "gal"}
